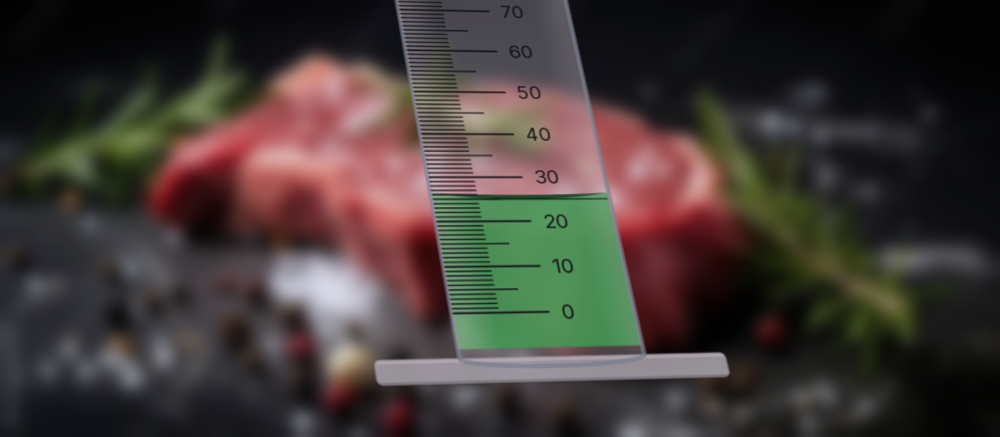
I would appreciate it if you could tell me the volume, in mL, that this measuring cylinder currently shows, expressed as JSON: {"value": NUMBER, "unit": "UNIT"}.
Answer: {"value": 25, "unit": "mL"}
